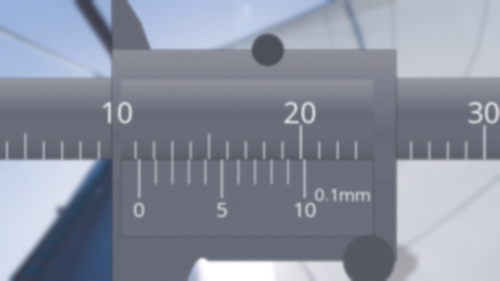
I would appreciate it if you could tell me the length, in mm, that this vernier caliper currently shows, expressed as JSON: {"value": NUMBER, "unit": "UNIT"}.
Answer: {"value": 11.2, "unit": "mm"}
